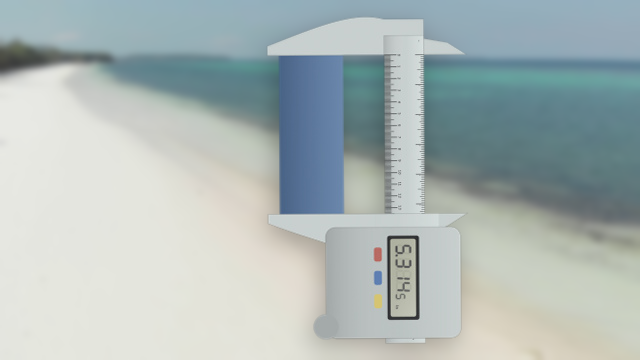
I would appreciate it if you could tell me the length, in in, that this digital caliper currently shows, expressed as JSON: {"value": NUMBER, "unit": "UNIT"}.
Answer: {"value": 5.3145, "unit": "in"}
